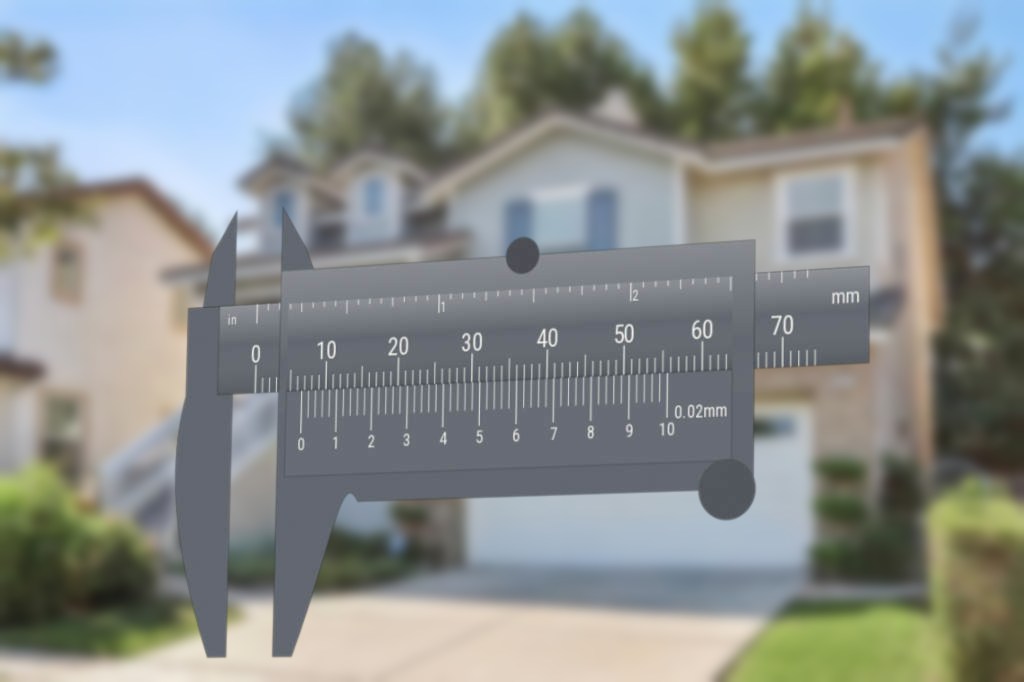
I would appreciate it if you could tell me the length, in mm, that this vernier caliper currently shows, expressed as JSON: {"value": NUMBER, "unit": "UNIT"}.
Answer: {"value": 6.6, "unit": "mm"}
